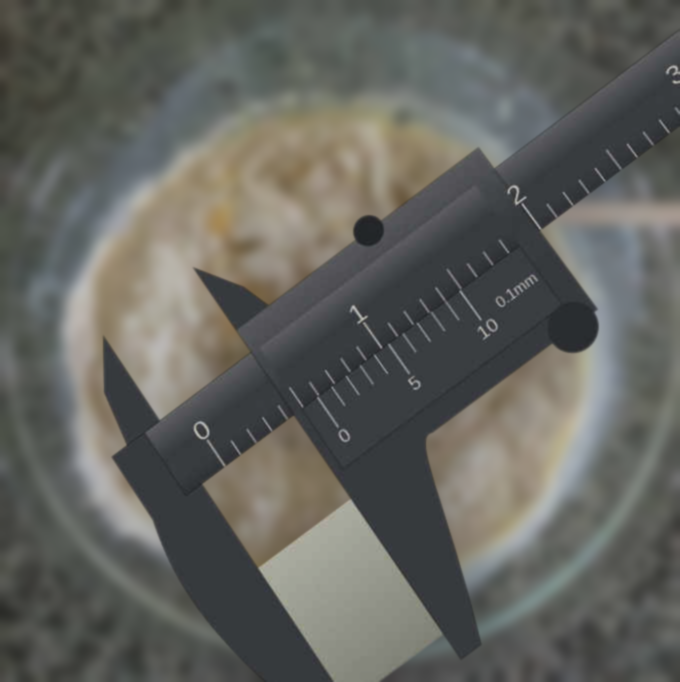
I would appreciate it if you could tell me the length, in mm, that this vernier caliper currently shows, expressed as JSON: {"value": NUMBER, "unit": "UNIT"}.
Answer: {"value": 5.9, "unit": "mm"}
